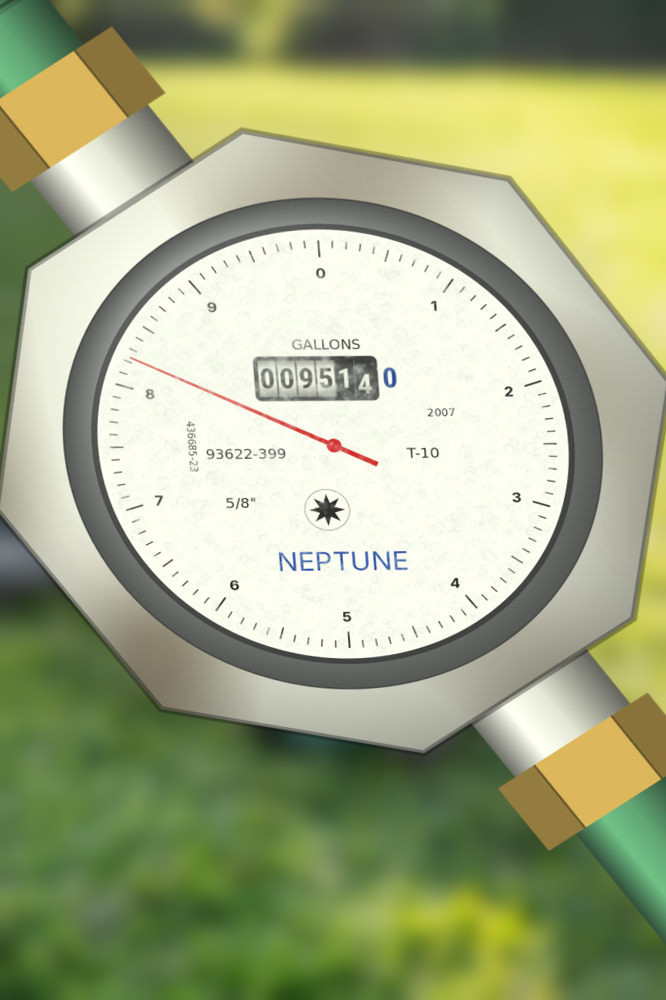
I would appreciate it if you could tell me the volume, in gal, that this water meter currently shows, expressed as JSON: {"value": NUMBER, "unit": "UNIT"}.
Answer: {"value": 95138.2, "unit": "gal"}
